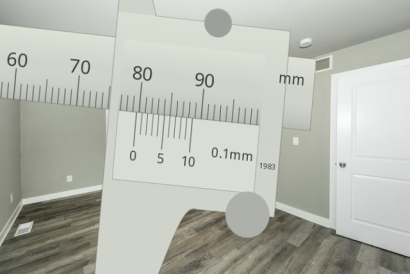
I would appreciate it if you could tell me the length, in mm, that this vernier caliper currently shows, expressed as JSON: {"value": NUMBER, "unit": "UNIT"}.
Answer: {"value": 79.6, "unit": "mm"}
